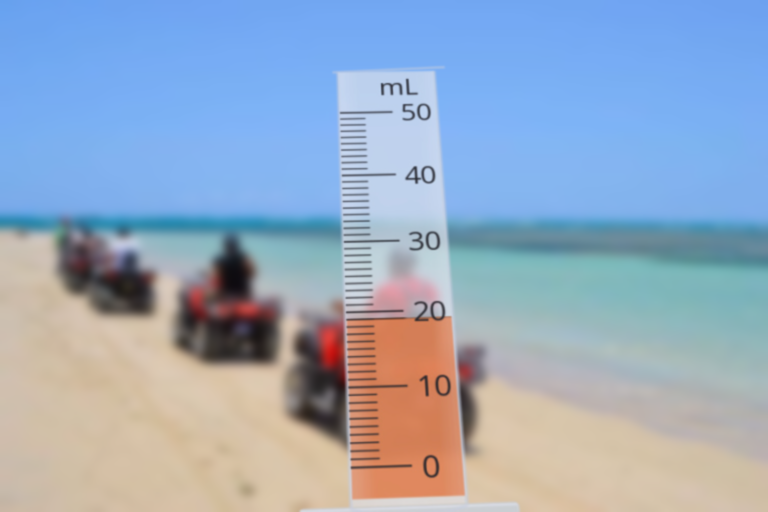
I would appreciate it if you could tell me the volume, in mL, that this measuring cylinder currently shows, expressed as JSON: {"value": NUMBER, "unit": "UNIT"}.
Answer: {"value": 19, "unit": "mL"}
